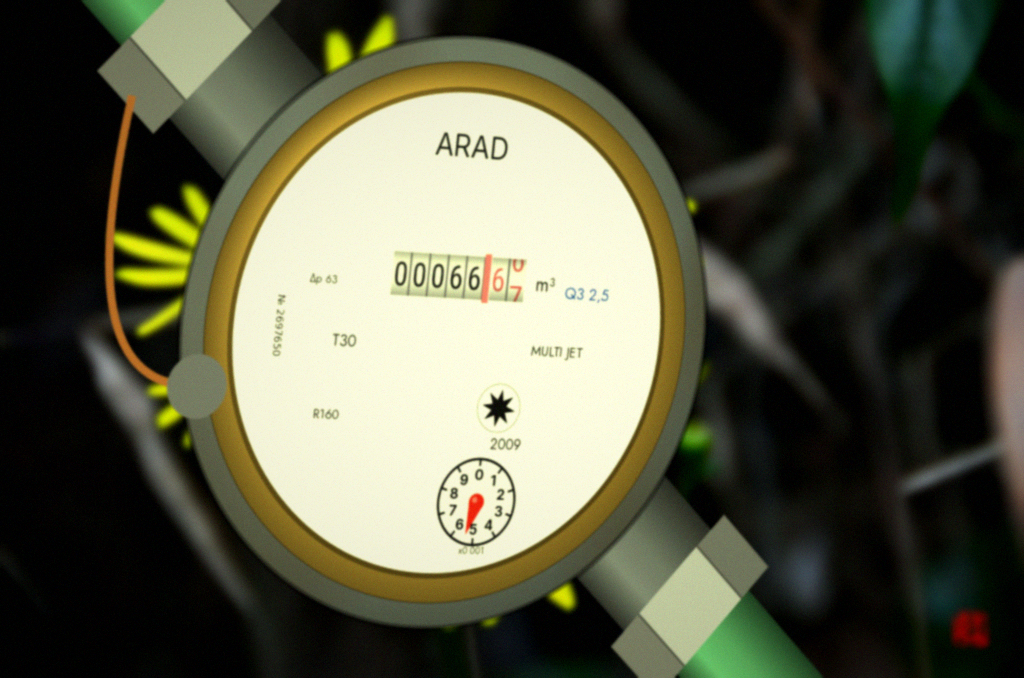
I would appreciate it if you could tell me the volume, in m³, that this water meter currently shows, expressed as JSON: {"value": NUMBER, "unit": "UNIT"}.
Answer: {"value": 66.665, "unit": "m³"}
